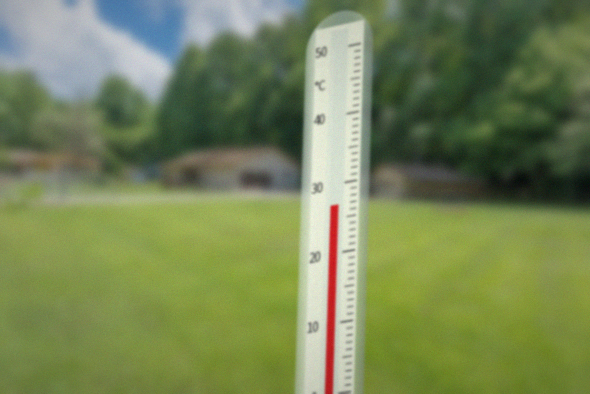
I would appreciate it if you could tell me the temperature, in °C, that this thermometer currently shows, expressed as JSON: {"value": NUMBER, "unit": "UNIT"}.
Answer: {"value": 27, "unit": "°C"}
